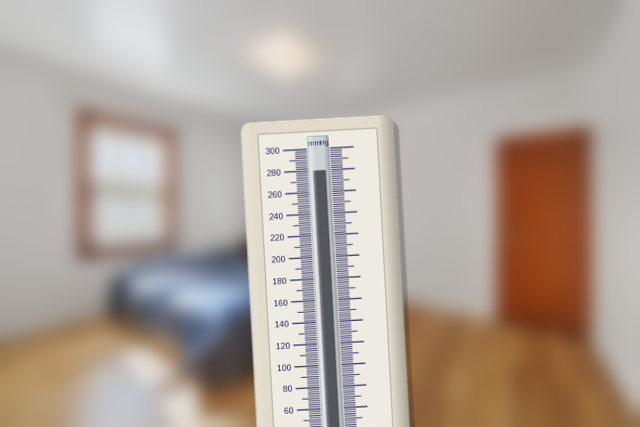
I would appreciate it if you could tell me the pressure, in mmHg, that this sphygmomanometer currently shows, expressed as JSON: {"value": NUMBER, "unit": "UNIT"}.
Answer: {"value": 280, "unit": "mmHg"}
